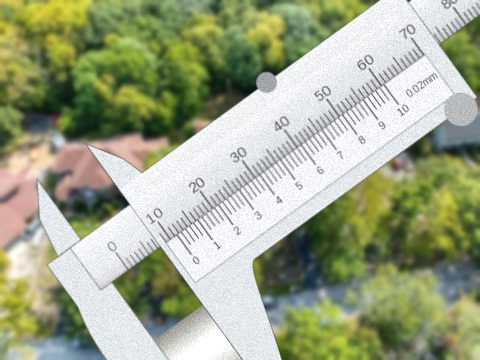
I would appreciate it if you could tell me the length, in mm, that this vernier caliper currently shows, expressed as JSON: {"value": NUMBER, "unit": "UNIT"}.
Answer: {"value": 11.5, "unit": "mm"}
